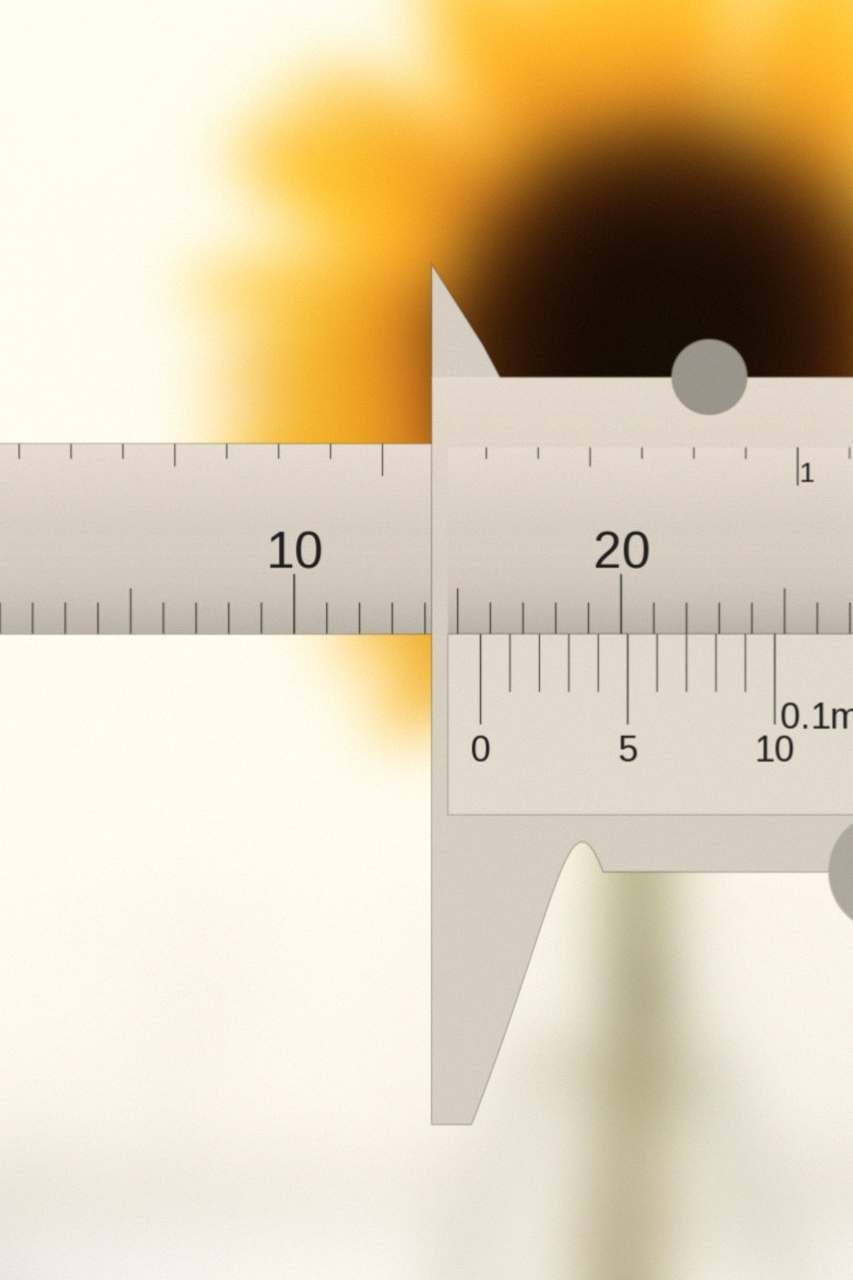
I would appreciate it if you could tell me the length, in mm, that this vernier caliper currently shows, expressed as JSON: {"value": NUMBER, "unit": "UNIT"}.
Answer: {"value": 15.7, "unit": "mm"}
